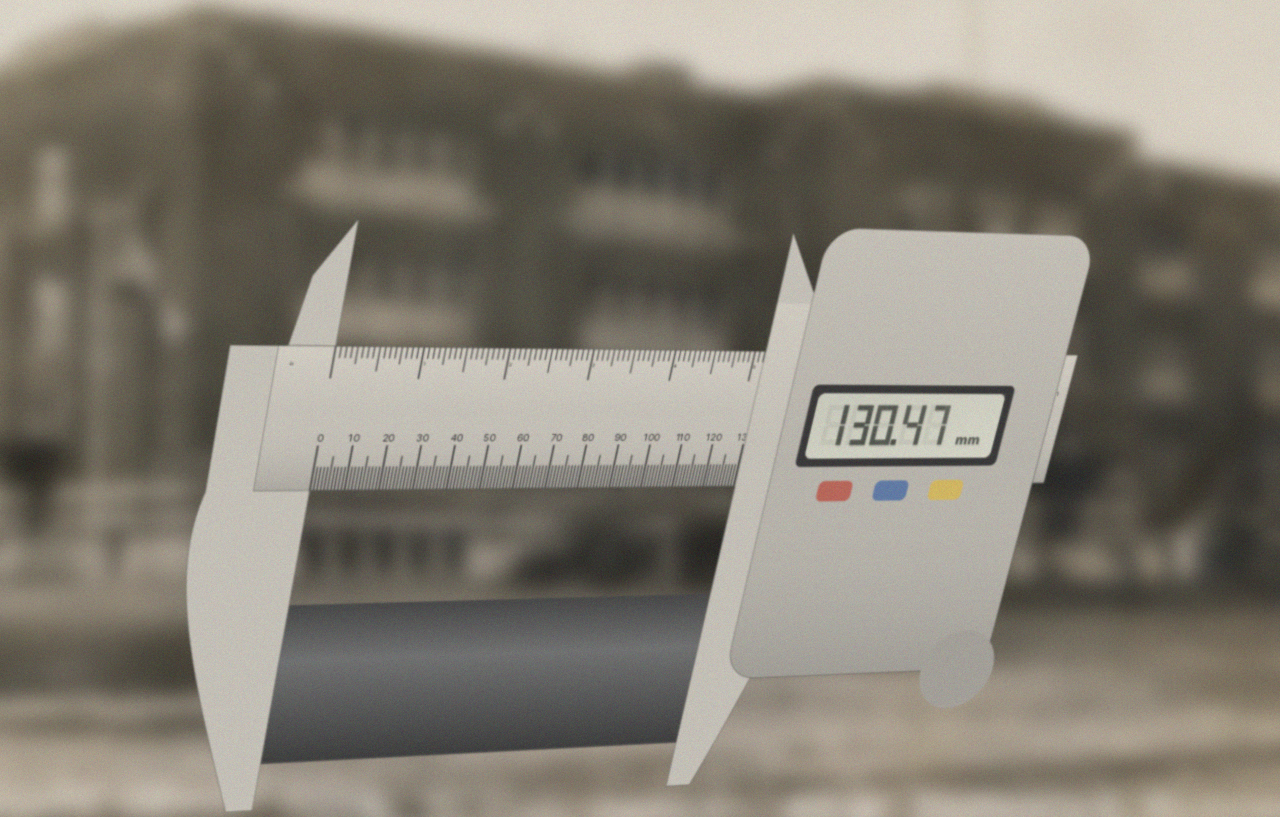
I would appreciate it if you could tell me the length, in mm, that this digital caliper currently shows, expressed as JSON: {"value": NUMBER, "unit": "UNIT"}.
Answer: {"value": 130.47, "unit": "mm"}
